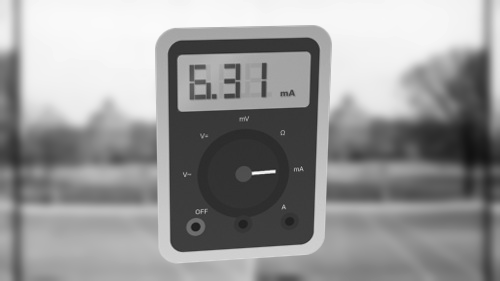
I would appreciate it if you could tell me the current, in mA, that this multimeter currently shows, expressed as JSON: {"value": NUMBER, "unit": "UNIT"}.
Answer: {"value": 6.31, "unit": "mA"}
